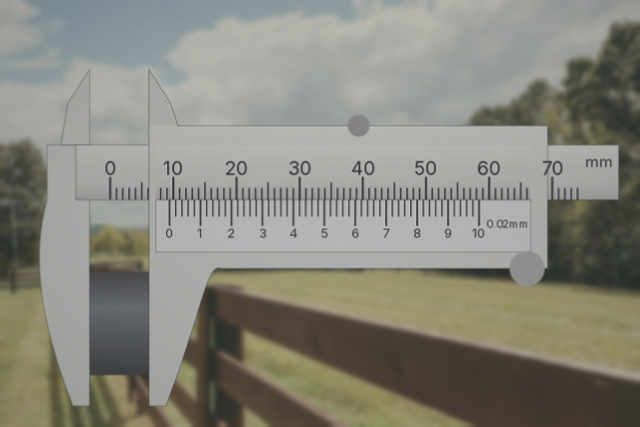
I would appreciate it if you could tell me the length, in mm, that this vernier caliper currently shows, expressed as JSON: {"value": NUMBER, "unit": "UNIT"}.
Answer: {"value": 9.4, "unit": "mm"}
